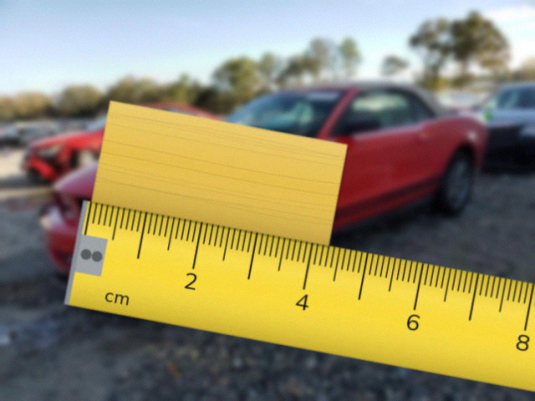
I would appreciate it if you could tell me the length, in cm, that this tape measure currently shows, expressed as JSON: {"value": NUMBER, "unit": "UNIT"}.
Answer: {"value": 4.3, "unit": "cm"}
